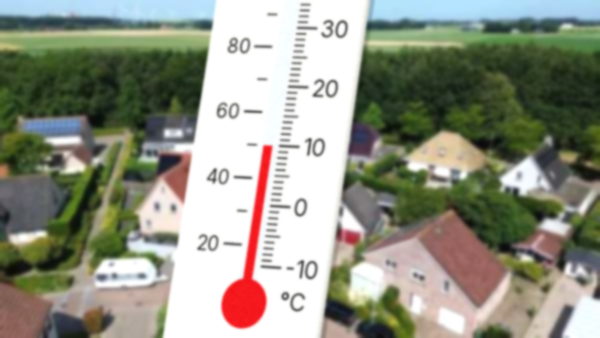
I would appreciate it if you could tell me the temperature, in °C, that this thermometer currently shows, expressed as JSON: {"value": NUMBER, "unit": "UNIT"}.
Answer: {"value": 10, "unit": "°C"}
